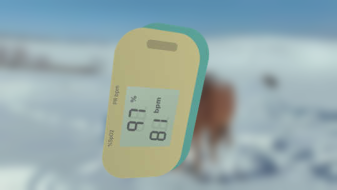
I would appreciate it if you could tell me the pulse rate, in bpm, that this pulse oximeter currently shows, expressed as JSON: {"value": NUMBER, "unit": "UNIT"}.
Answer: {"value": 81, "unit": "bpm"}
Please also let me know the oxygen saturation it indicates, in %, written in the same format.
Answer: {"value": 97, "unit": "%"}
